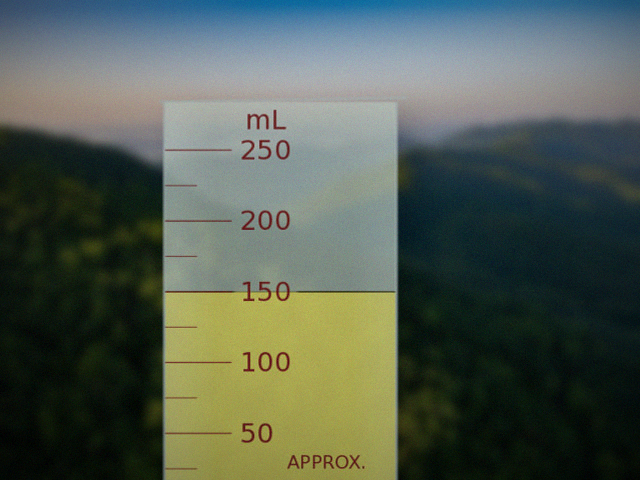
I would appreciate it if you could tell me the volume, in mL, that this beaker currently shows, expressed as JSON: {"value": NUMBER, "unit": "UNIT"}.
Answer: {"value": 150, "unit": "mL"}
